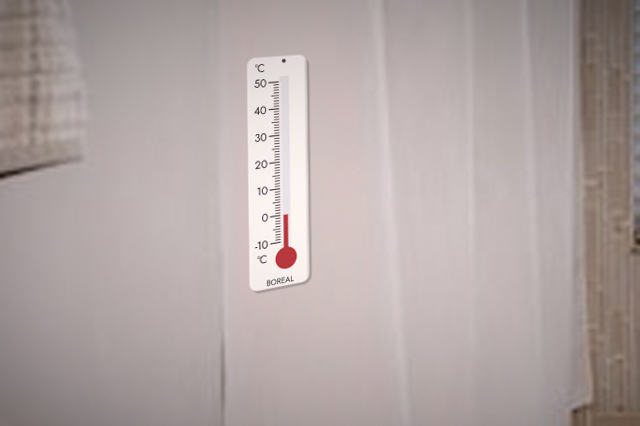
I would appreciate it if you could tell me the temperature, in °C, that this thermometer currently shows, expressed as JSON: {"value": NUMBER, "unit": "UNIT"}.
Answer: {"value": 0, "unit": "°C"}
